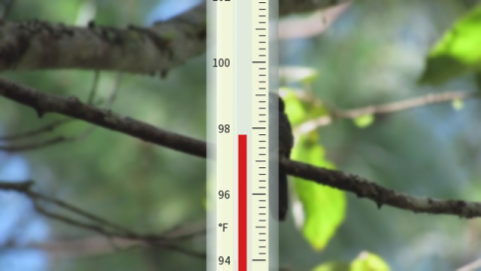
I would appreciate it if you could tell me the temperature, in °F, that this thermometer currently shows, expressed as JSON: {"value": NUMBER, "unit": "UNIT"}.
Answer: {"value": 97.8, "unit": "°F"}
